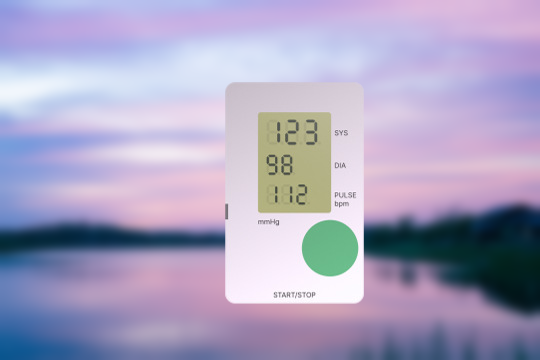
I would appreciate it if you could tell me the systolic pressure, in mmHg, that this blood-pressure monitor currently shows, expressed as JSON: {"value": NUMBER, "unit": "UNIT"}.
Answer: {"value": 123, "unit": "mmHg"}
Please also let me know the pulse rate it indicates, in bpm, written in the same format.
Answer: {"value": 112, "unit": "bpm"}
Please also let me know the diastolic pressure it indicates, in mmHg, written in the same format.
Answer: {"value": 98, "unit": "mmHg"}
